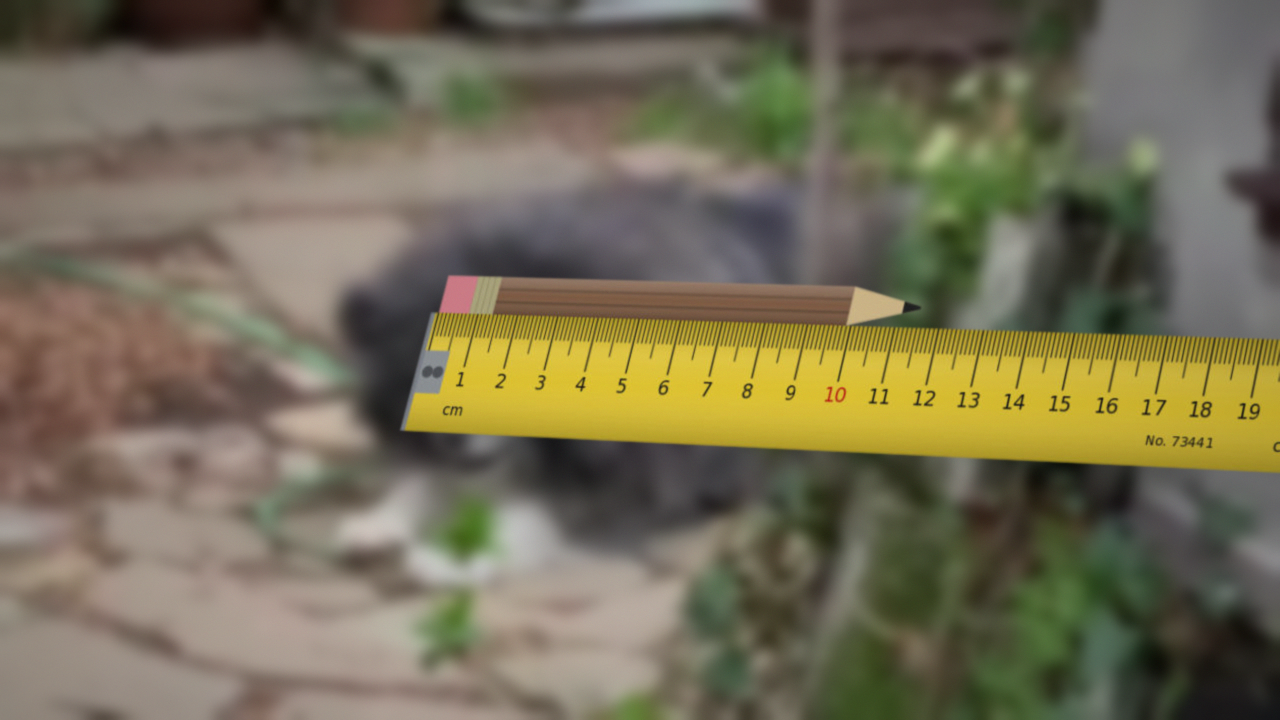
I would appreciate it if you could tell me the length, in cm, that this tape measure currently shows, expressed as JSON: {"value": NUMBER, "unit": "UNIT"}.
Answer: {"value": 11.5, "unit": "cm"}
